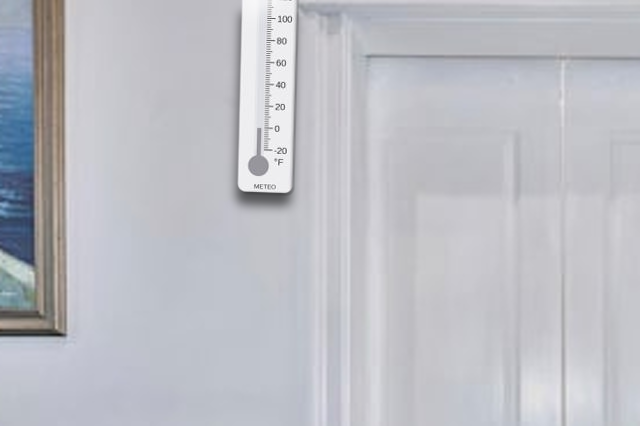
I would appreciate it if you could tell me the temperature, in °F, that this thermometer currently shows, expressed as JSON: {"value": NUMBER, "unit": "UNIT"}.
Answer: {"value": 0, "unit": "°F"}
